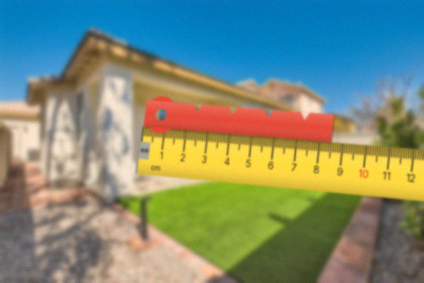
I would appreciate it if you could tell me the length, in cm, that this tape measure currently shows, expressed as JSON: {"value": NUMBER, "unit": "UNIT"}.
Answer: {"value": 8.5, "unit": "cm"}
